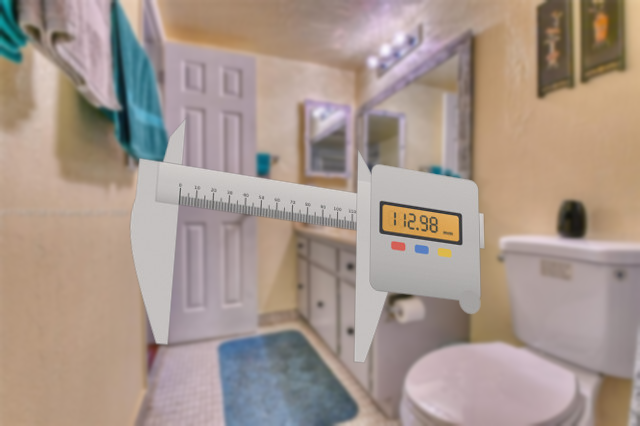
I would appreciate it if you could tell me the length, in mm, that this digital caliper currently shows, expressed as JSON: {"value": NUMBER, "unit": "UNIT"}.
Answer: {"value": 112.98, "unit": "mm"}
